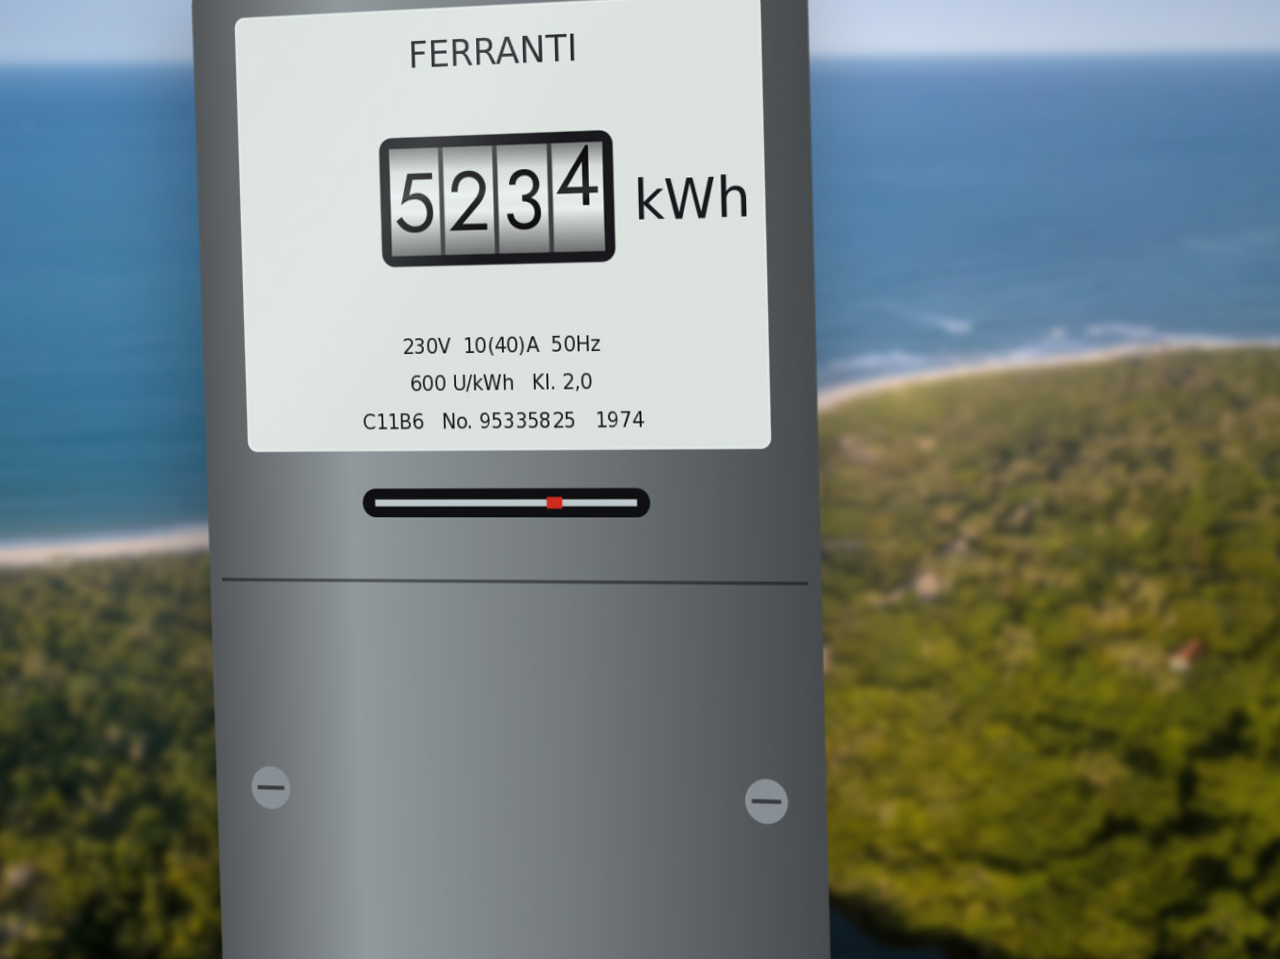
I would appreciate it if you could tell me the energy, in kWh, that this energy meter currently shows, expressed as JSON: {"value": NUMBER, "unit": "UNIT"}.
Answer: {"value": 5234, "unit": "kWh"}
